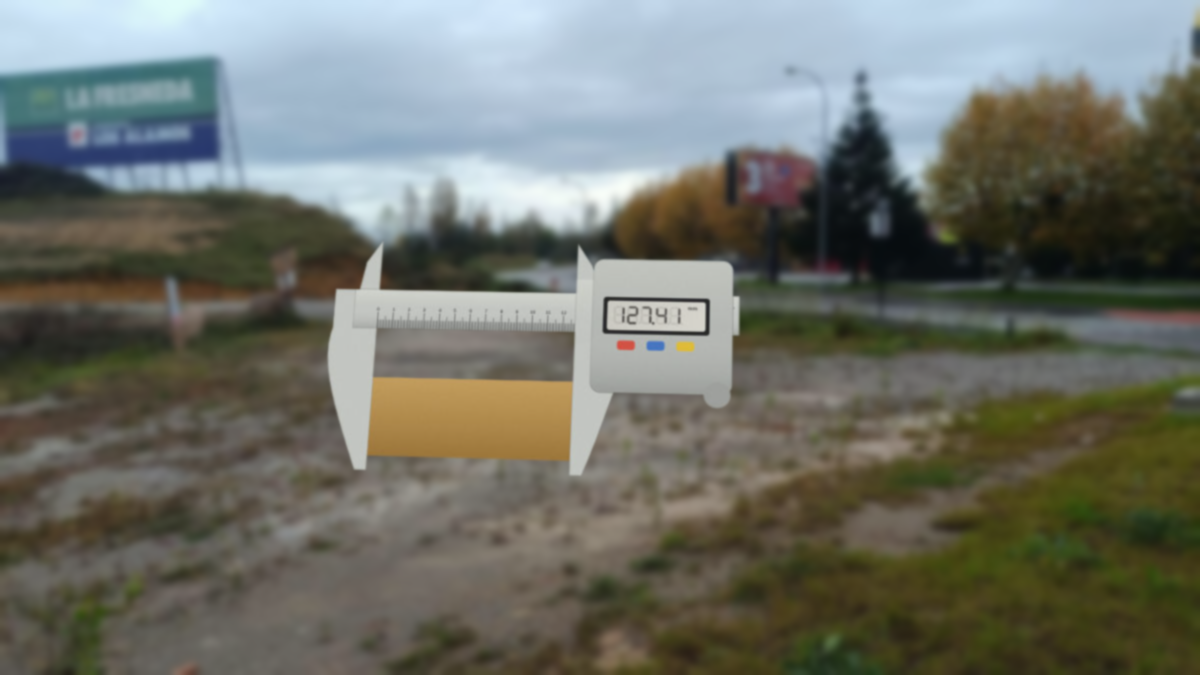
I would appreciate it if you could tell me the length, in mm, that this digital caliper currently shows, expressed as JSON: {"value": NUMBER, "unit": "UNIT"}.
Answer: {"value": 127.41, "unit": "mm"}
